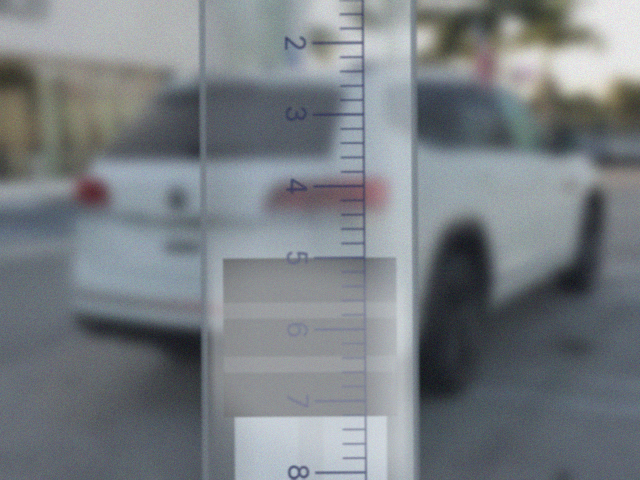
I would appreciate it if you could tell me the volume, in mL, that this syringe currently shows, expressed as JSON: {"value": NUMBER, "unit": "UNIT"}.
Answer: {"value": 5, "unit": "mL"}
